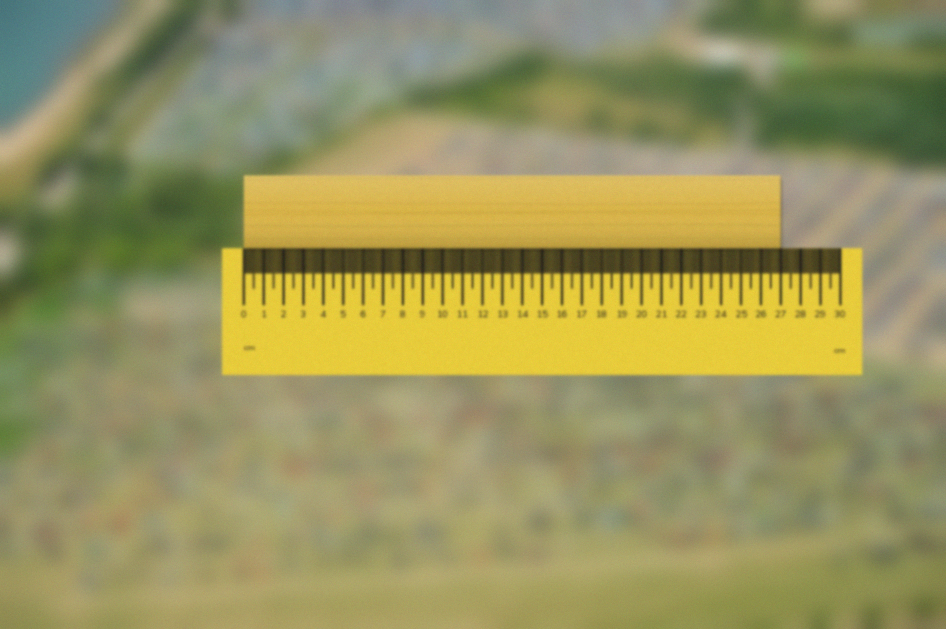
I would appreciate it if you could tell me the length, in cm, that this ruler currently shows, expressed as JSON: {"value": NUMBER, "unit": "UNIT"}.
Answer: {"value": 27, "unit": "cm"}
